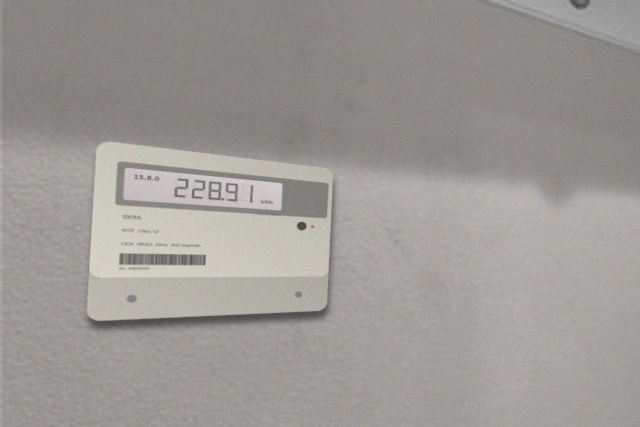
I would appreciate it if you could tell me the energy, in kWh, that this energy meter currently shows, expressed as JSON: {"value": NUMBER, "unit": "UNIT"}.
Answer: {"value": 228.91, "unit": "kWh"}
